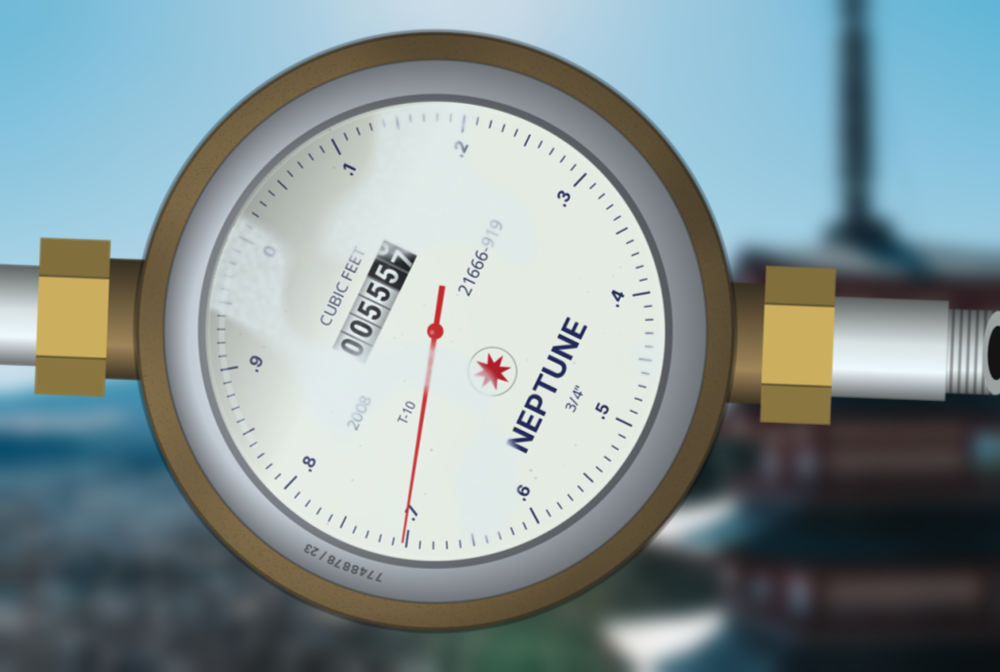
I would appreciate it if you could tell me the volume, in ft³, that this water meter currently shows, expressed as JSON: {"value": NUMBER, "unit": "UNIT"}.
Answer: {"value": 5556.70, "unit": "ft³"}
